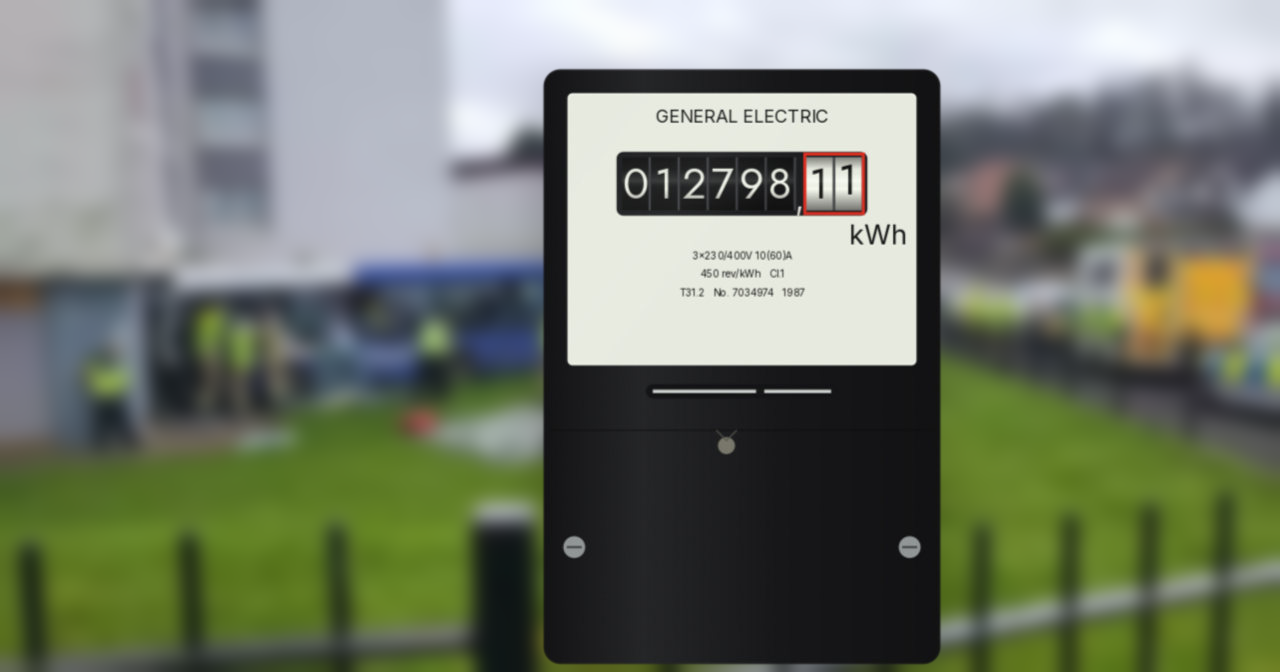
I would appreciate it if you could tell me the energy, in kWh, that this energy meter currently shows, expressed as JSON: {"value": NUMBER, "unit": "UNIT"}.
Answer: {"value": 12798.11, "unit": "kWh"}
